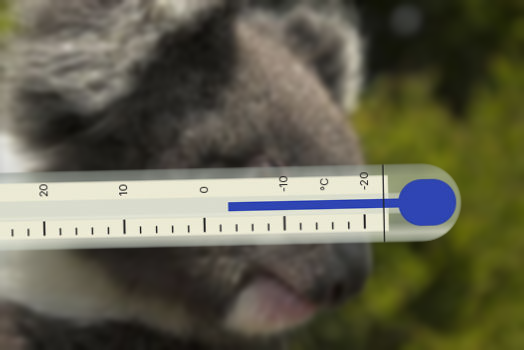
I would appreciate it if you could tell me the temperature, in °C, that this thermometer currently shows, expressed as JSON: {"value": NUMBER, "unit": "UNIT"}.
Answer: {"value": -3, "unit": "°C"}
